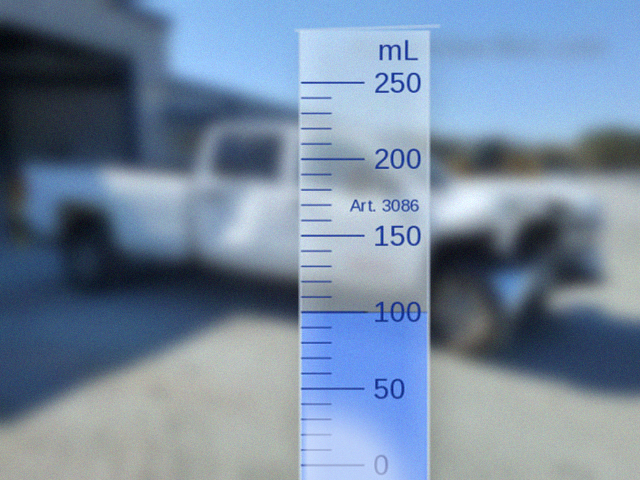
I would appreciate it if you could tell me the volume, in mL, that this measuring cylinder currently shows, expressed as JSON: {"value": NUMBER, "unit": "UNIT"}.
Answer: {"value": 100, "unit": "mL"}
